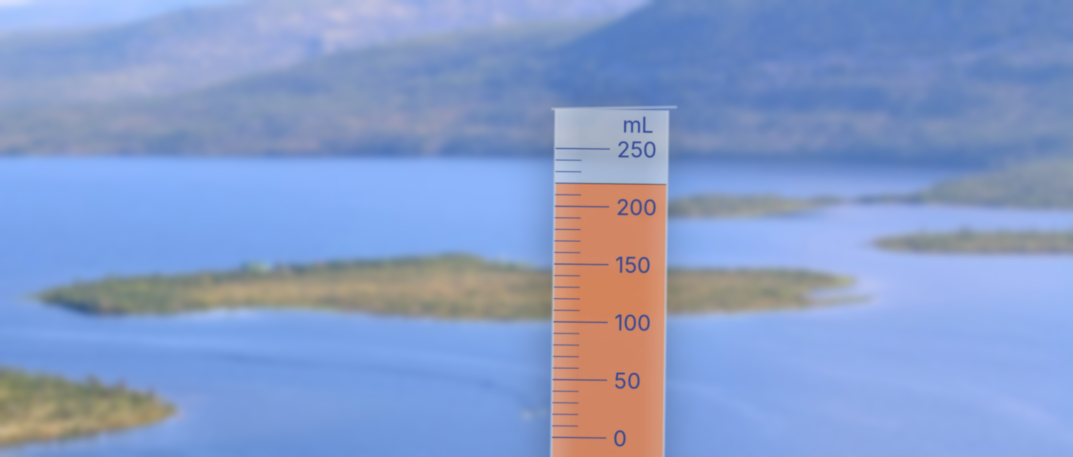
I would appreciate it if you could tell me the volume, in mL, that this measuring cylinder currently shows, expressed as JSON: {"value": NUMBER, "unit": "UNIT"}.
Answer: {"value": 220, "unit": "mL"}
